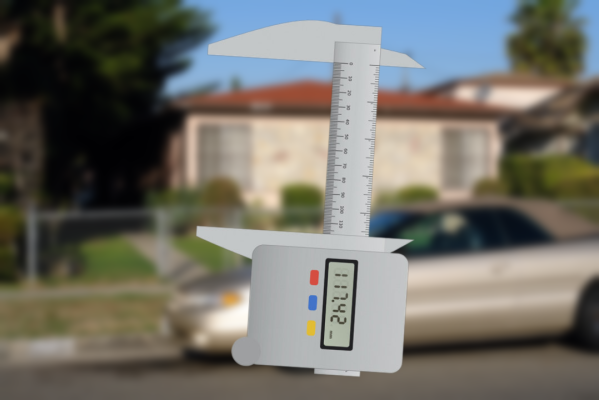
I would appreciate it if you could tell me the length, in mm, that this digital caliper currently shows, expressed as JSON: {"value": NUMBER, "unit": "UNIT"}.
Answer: {"value": 117.42, "unit": "mm"}
